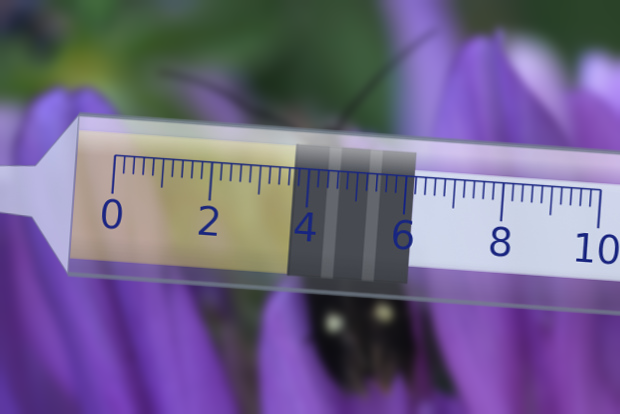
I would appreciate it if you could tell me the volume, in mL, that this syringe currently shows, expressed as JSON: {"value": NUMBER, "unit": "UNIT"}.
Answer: {"value": 3.7, "unit": "mL"}
